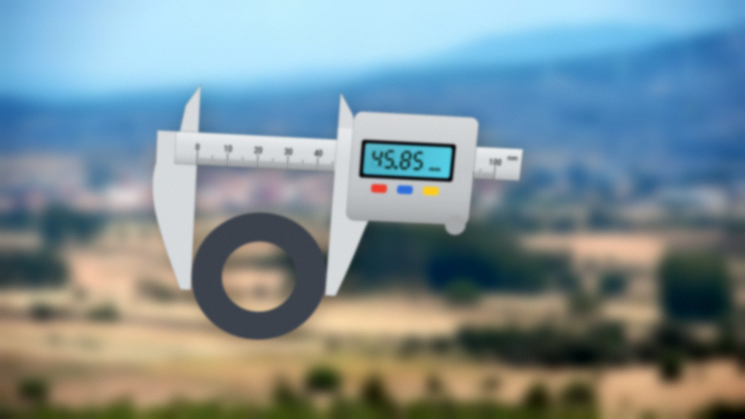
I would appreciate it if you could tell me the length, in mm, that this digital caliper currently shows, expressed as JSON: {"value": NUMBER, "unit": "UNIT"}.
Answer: {"value": 45.85, "unit": "mm"}
